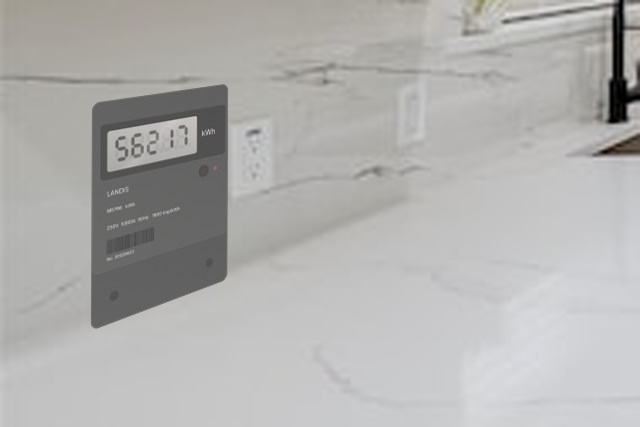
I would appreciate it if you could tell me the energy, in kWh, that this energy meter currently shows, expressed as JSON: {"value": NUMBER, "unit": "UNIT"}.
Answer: {"value": 56217, "unit": "kWh"}
